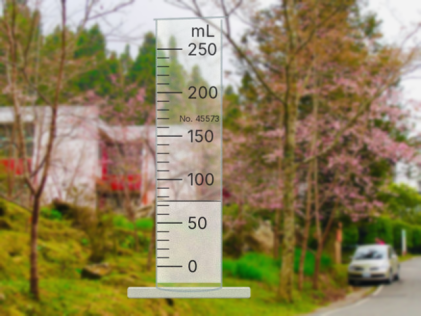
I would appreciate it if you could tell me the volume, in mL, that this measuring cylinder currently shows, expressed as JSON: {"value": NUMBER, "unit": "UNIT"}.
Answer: {"value": 75, "unit": "mL"}
